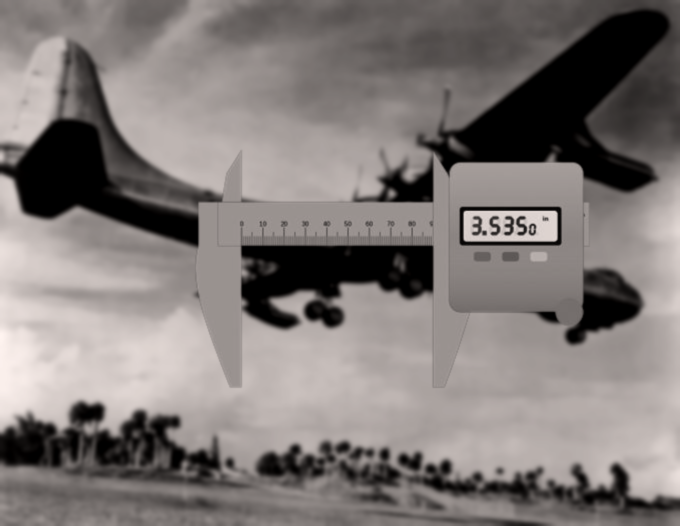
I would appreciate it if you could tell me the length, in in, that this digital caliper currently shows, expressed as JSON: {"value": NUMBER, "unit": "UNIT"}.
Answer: {"value": 3.5350, "unit": "in"}
